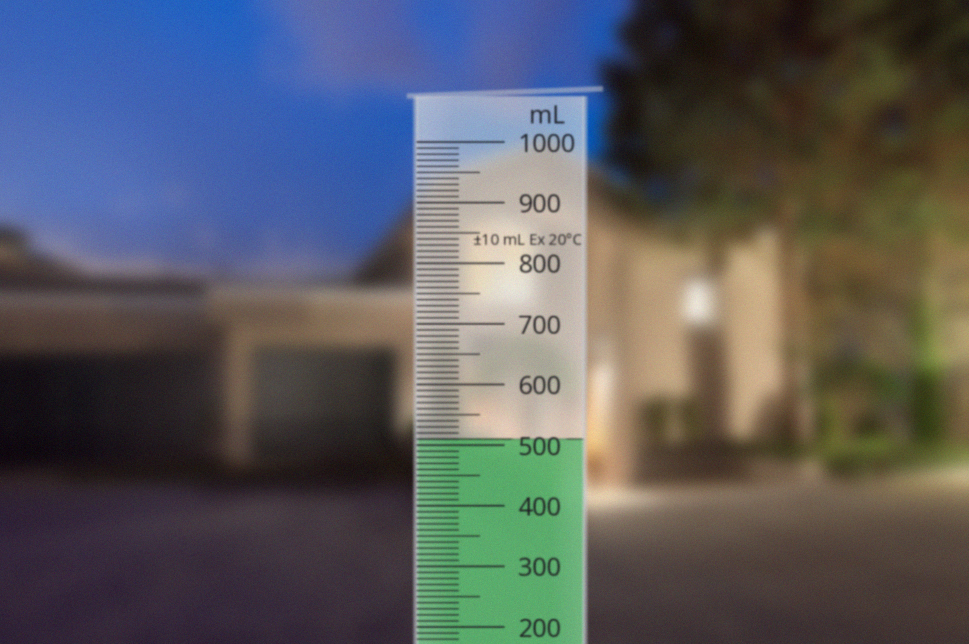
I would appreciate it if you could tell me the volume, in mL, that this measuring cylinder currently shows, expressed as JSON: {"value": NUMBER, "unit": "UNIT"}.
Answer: {"value": 510, "unit": "mL"}
